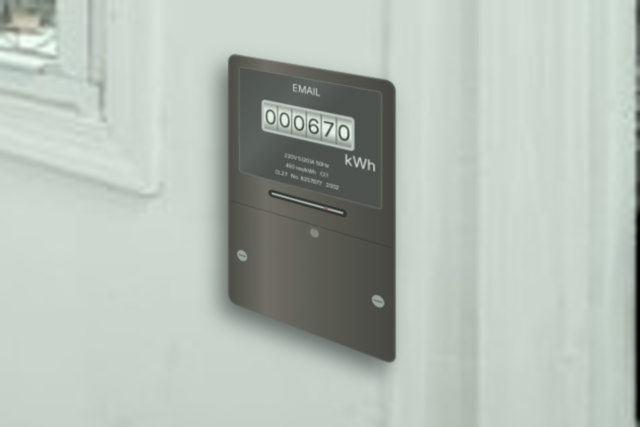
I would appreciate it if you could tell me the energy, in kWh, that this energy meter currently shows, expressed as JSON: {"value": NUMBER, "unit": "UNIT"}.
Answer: {"value": 670, "unit": "kWh"}
